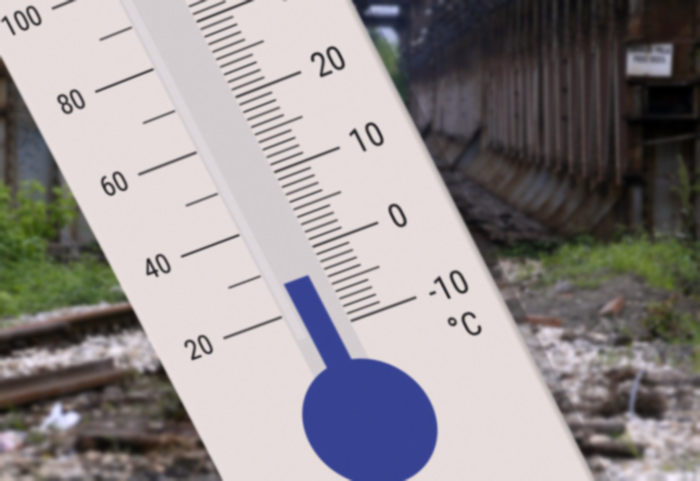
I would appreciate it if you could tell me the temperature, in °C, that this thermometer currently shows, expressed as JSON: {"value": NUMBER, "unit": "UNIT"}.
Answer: {"value": -3, "unit": "°C"}
